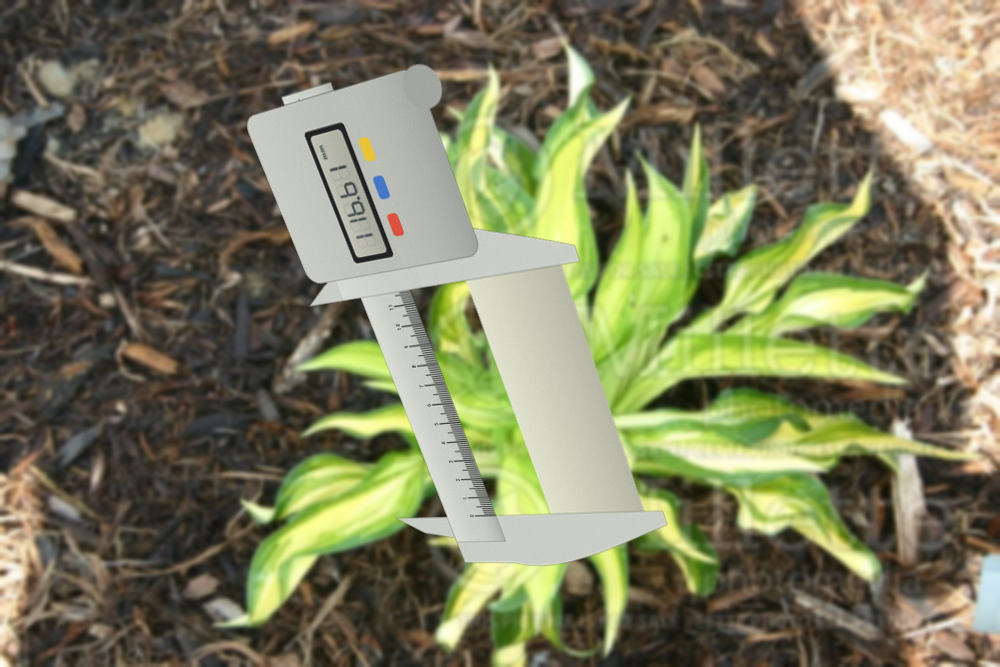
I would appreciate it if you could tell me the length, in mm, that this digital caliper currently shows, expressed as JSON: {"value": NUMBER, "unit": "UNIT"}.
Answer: {"value": 116.61, "unit": "mm"}
